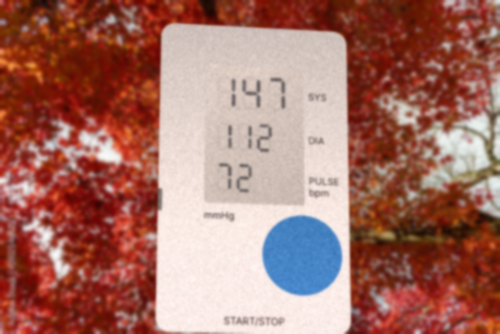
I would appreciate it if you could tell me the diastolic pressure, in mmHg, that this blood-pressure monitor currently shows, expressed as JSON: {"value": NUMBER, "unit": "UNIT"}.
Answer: {"value": 112, "unit": "mmHg"}
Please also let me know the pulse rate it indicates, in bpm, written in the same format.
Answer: {"value": 72, "unit": "bpm"}
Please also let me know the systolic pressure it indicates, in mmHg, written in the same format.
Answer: {"value": 147, "unit": "mmHg"}
